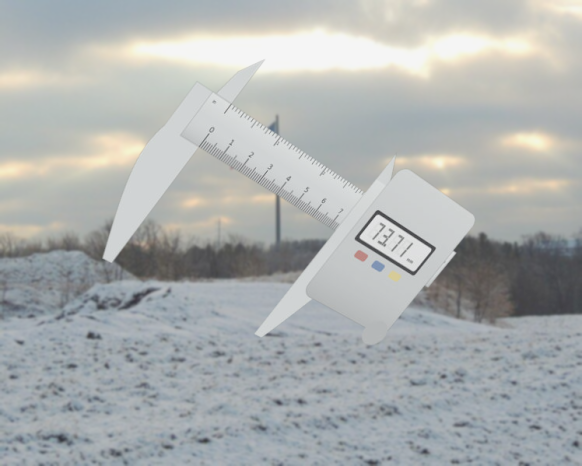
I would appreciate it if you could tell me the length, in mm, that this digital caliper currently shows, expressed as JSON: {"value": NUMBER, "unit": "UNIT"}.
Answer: {"value": 73.71, "unit": "mm"}
